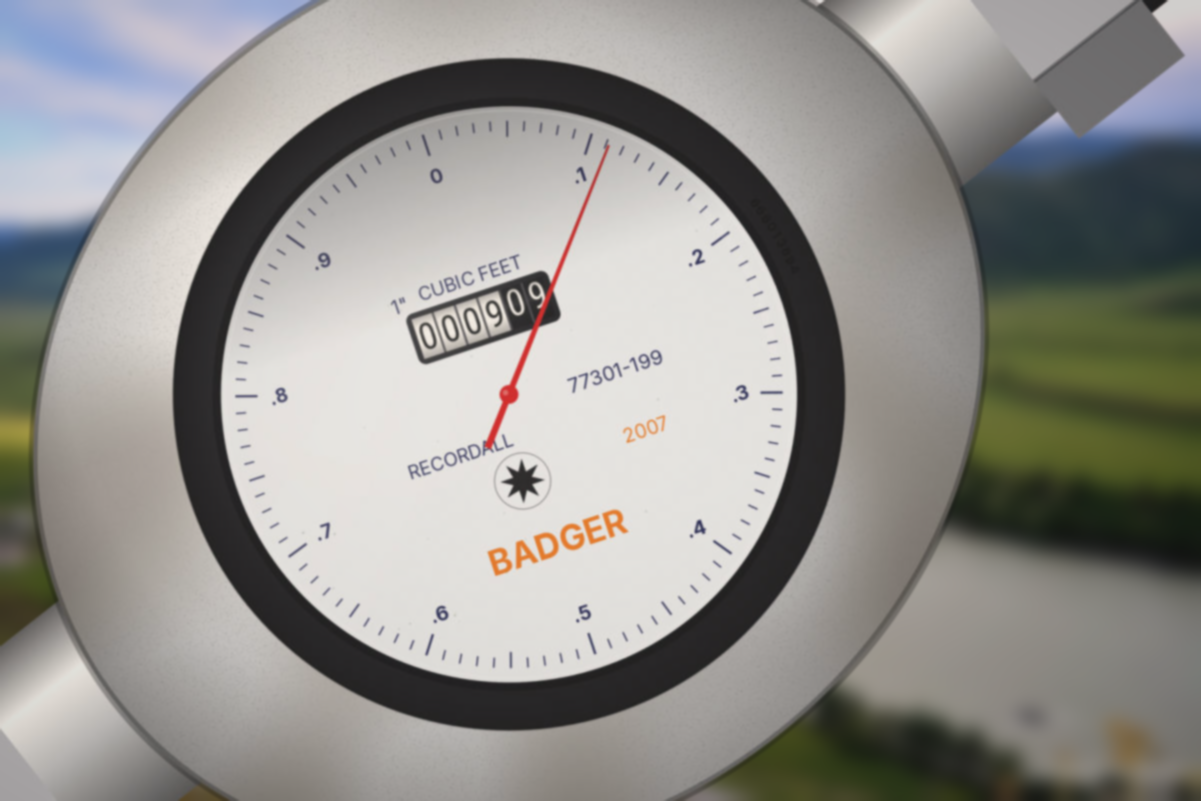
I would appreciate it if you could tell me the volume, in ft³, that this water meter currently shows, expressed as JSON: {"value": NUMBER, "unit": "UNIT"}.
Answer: {"value": 909.11, "unit": "ft³"}
